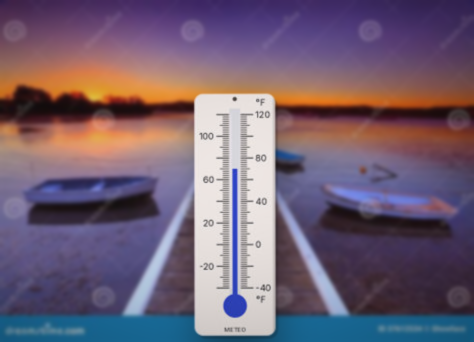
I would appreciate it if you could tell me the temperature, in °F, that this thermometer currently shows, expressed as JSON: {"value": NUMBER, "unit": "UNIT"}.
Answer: {"value": 70, "unit": "°F"}
